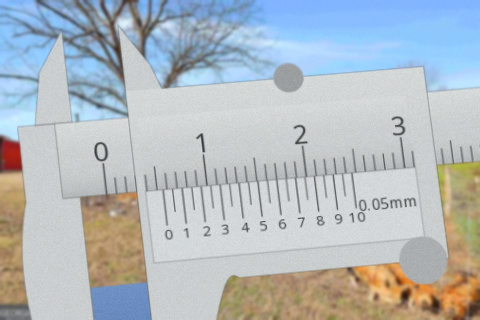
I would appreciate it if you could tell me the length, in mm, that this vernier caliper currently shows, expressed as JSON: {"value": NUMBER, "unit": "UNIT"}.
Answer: {"value": 5.6, "unit": "mm"}
